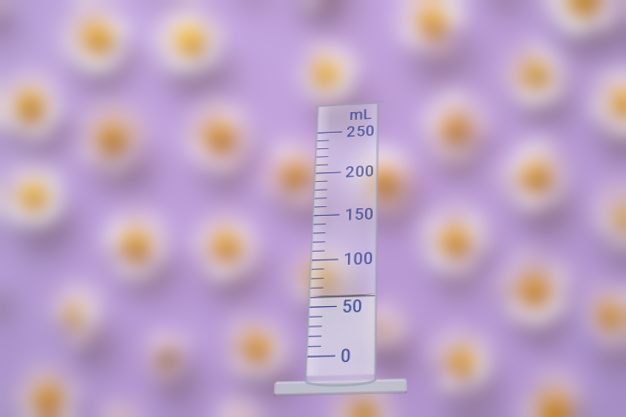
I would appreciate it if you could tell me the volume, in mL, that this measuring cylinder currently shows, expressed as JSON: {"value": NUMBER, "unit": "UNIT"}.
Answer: {"value": 60, "unit": "mL"}
